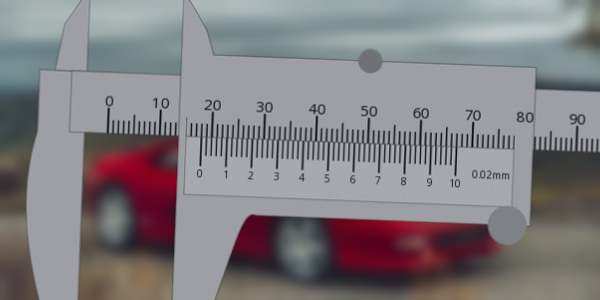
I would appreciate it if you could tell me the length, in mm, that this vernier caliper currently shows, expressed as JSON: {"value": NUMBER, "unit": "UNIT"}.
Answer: {"value": 18.0, "unit": "mm"}
